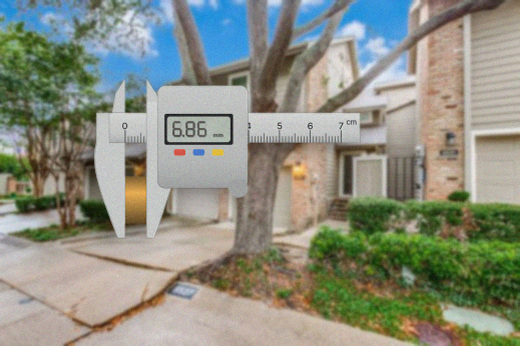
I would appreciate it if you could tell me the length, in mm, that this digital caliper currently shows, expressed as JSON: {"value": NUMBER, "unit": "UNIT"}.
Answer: {"value": 6.86, "unit": "mm"}
